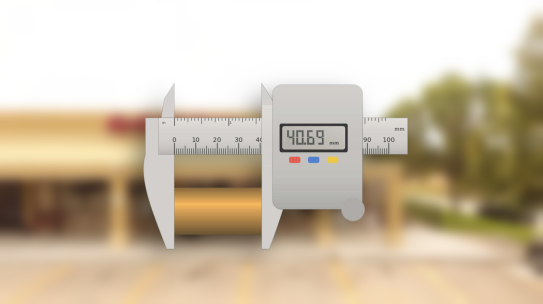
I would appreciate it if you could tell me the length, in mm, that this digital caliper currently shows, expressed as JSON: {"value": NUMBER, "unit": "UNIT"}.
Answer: {"value": 40.69, "unit": "mm"}
